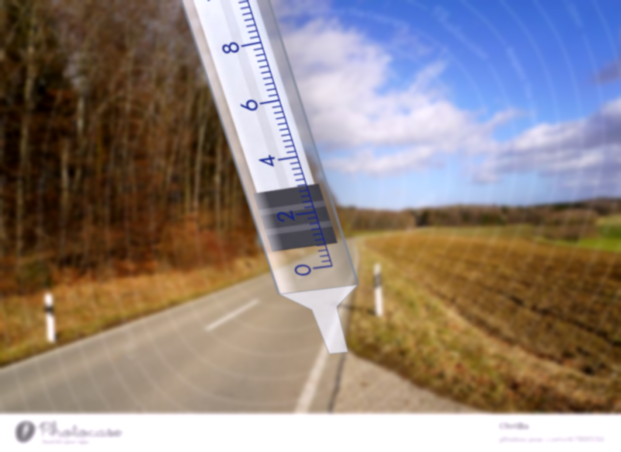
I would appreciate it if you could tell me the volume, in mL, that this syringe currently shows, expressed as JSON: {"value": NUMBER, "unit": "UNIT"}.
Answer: {"value": 0.8, "unit": "mL"}
